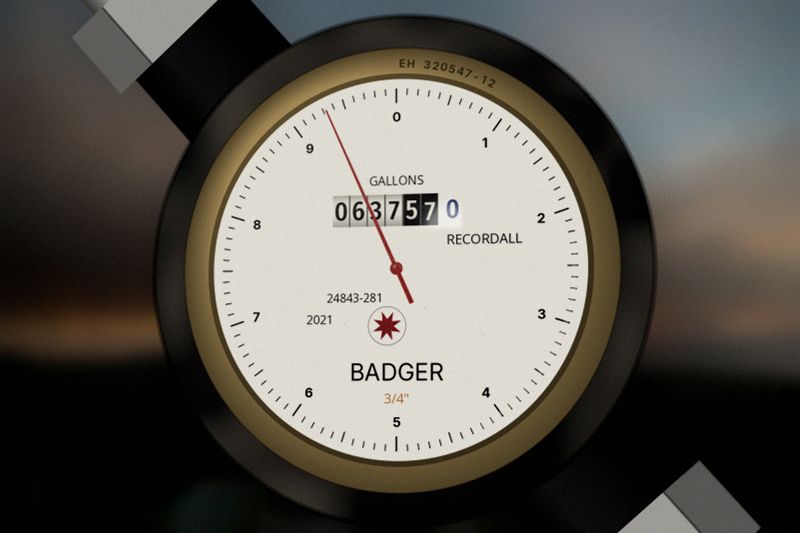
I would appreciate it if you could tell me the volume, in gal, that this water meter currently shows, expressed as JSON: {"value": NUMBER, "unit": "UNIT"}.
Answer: {"value": 637569.3, "unit": "gal"}
